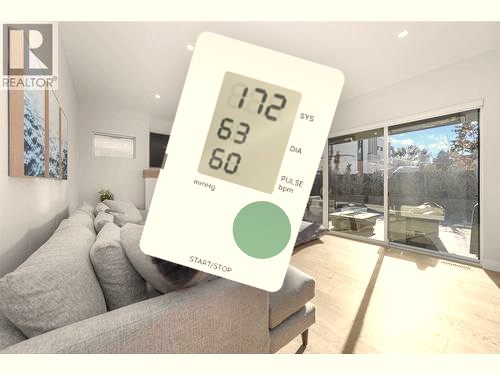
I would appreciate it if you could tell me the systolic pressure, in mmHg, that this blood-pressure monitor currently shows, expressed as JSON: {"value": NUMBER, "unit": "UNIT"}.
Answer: {"value": 172, "unit": "mmHg"}
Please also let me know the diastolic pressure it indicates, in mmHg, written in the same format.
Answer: {"value": 63, "unit": "mmHg"}
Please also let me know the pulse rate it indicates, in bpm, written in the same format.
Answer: {"value": 60, "unit": "bpm"}
